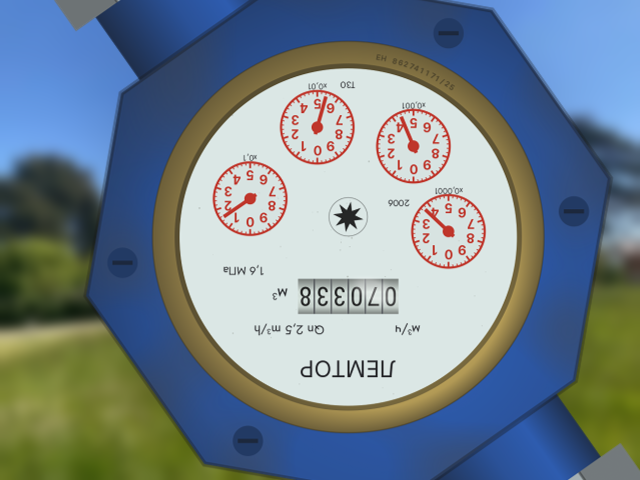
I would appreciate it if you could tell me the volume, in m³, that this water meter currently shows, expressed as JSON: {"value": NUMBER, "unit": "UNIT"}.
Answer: {"value": 70338.1543, "unit": "m³"}
